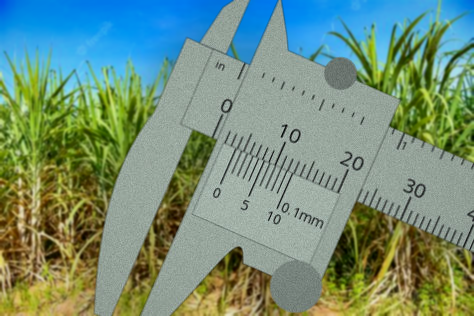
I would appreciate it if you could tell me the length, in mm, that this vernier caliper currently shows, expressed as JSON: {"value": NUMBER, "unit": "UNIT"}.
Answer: {"value": 3.8, "unit": "mm"}
